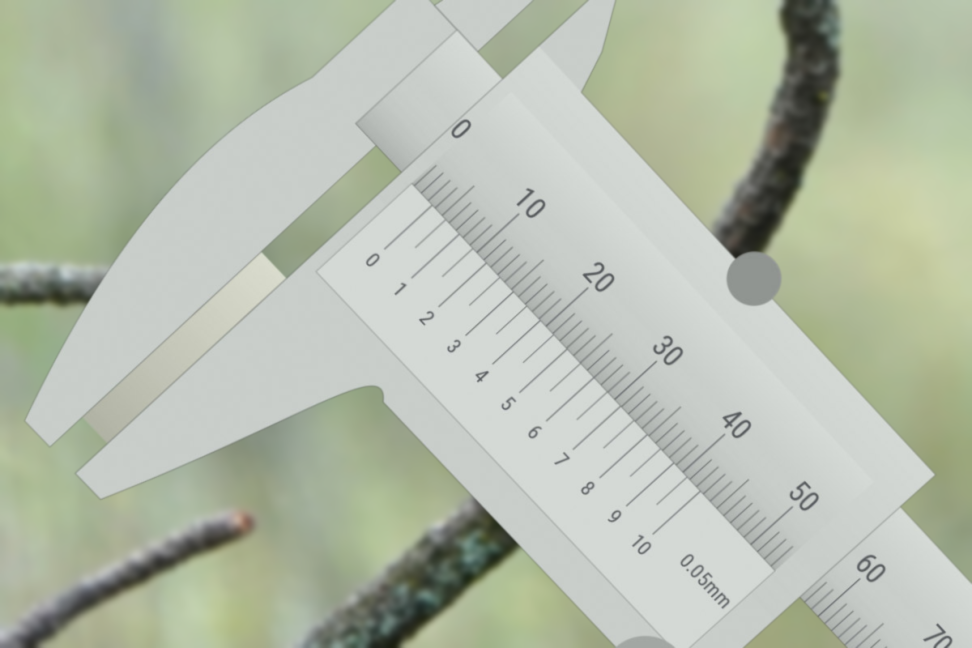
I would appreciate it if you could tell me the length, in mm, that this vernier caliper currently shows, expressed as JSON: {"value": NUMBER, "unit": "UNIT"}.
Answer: {"value": 3.6, "unit": "mm"}
